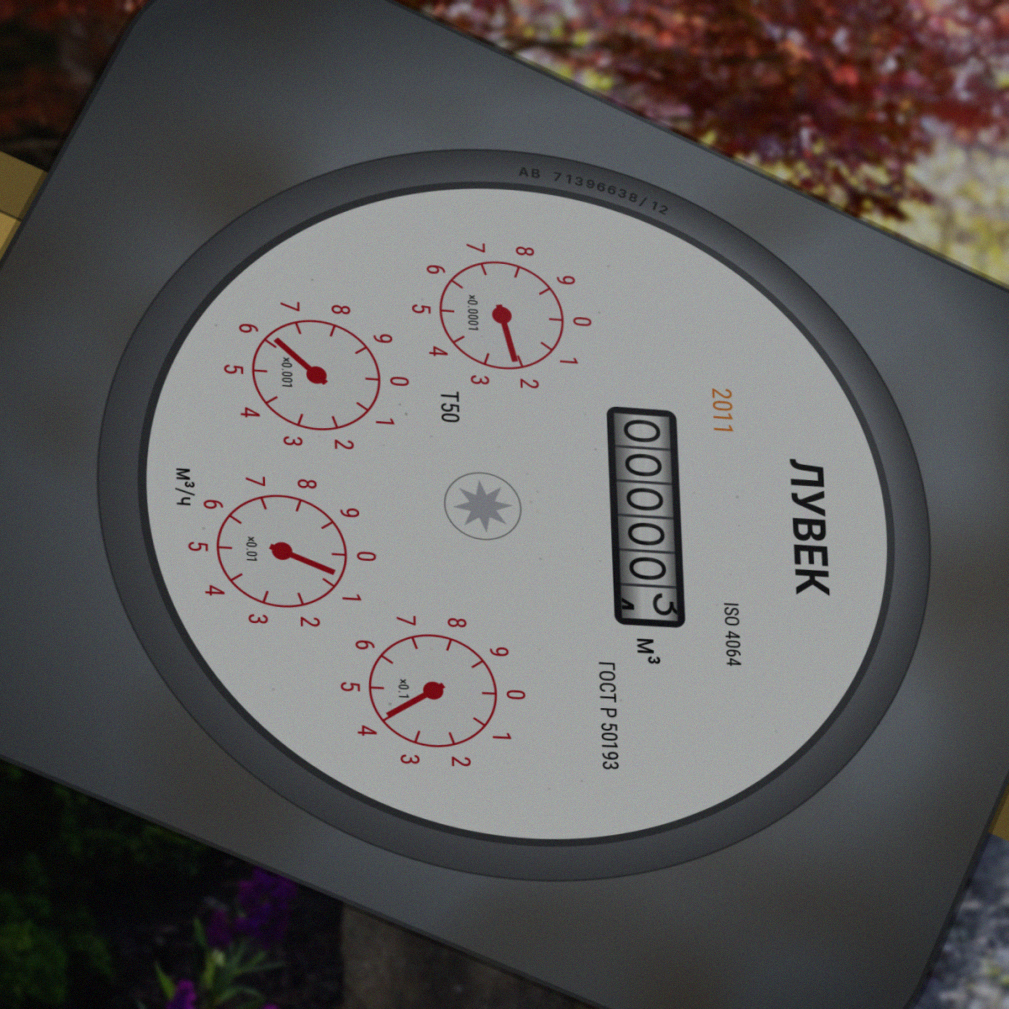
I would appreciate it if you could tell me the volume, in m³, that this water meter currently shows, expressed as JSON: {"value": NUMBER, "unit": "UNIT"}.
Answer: {"value": 3.4062, "unit": "m³"}
